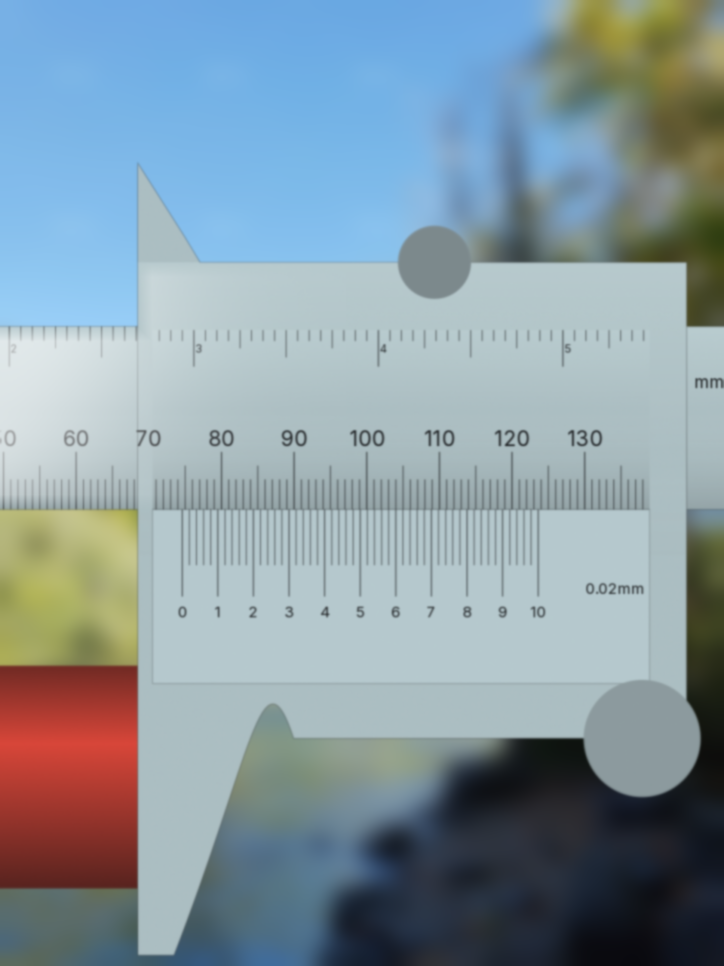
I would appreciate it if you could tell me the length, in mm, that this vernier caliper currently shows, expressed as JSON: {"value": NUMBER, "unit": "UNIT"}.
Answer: {"value": 74.6, "unit": "mm"}
